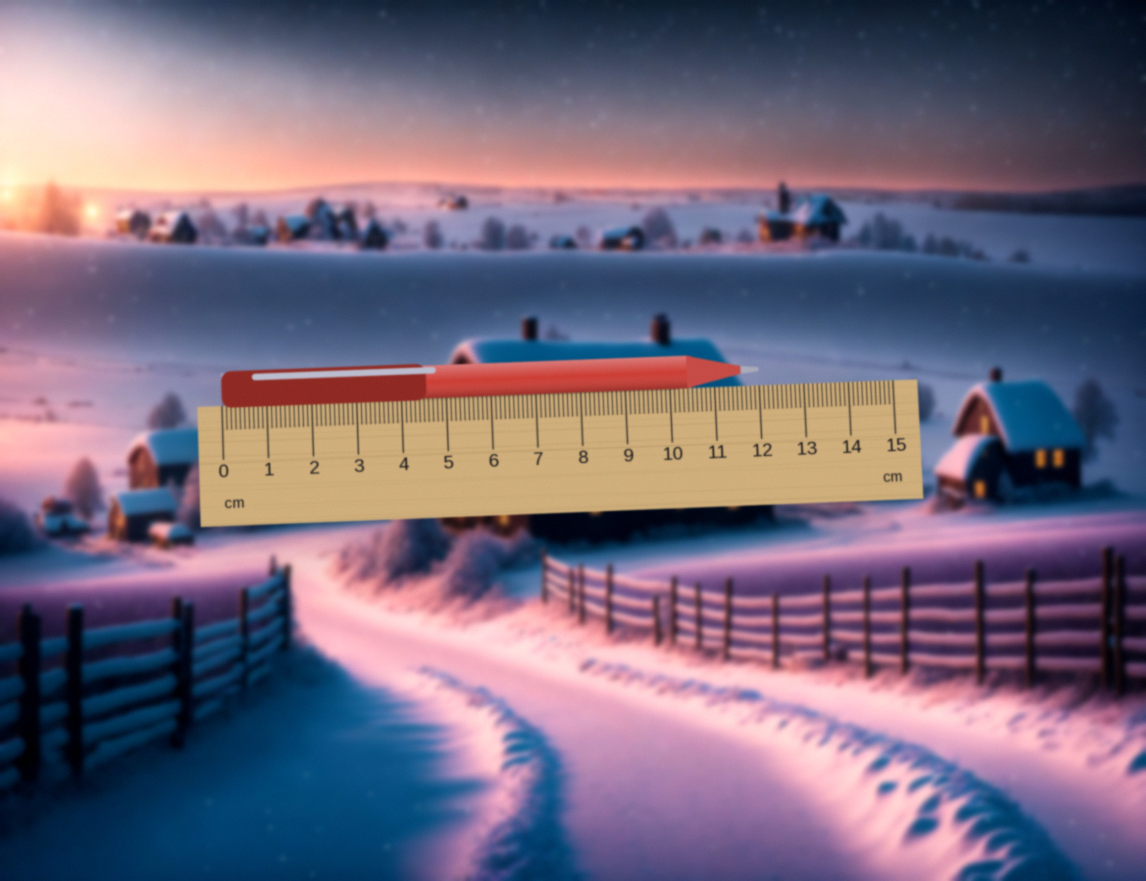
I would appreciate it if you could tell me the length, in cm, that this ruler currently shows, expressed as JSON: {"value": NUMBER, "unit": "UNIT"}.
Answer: {"value": 12, "unit": "cm"}
